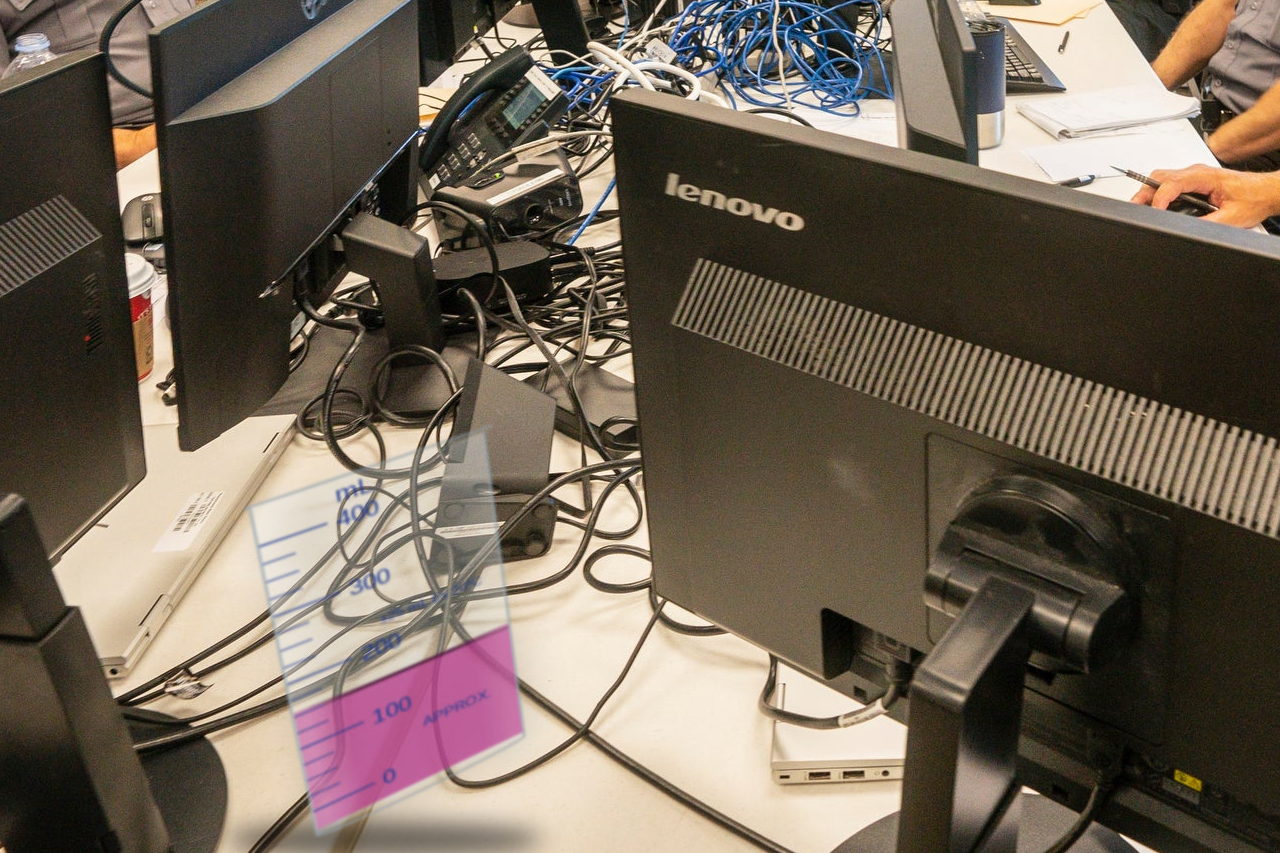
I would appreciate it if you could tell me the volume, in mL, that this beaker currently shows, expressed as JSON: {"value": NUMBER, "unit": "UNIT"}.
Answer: {"value": 150, "unit": "mL"}
